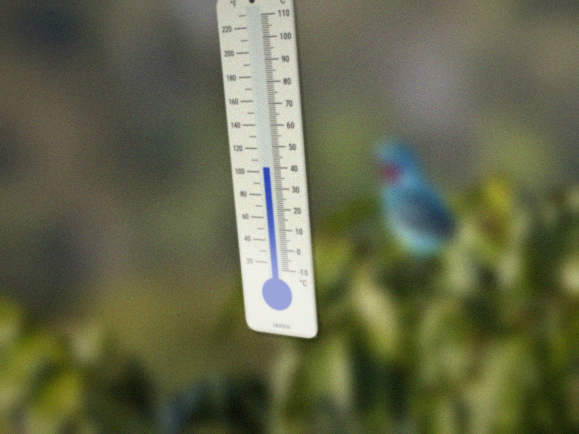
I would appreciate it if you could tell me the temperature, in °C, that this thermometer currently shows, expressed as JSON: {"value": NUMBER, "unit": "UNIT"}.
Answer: {"value": 40, "unit": "°C"}
